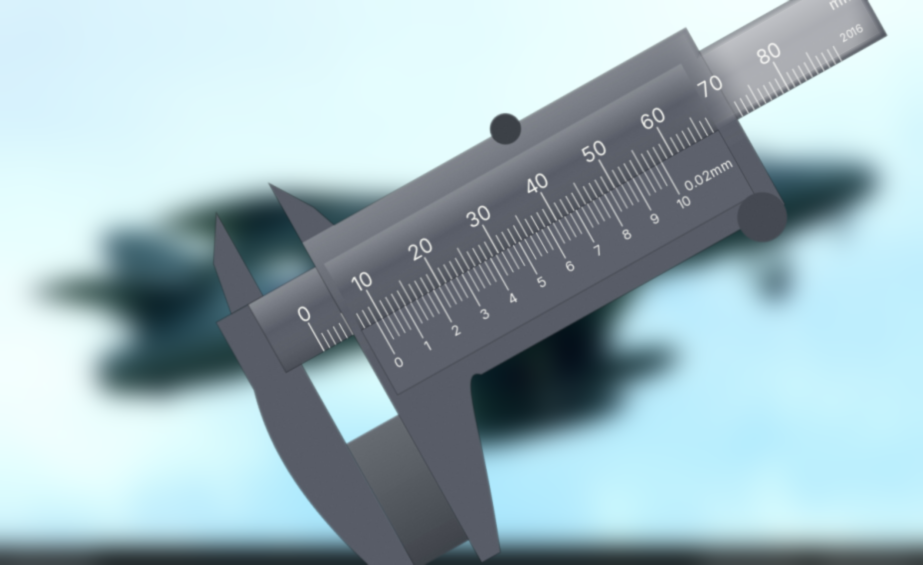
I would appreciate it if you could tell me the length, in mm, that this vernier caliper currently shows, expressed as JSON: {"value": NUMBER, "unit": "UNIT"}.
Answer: {"value": 9.0, "unit": "mm"}
